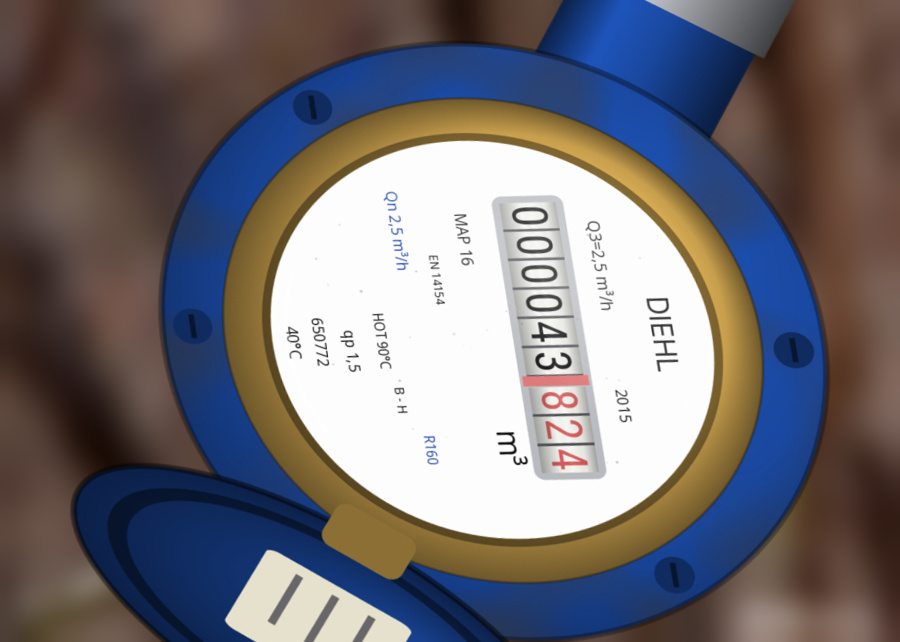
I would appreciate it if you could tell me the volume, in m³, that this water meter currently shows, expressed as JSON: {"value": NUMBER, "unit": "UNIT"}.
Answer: {"value": 43.824, "unit": "m³"}
